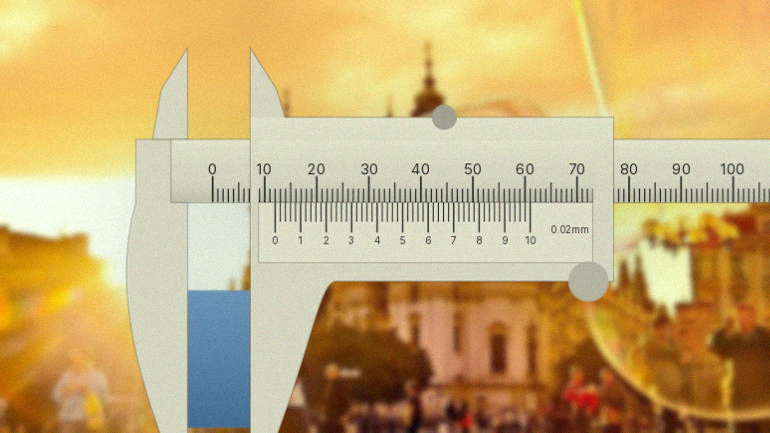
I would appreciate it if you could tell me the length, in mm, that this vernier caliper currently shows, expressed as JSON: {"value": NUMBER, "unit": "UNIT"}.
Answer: {"value": 12.0, "unit": "mm"}
